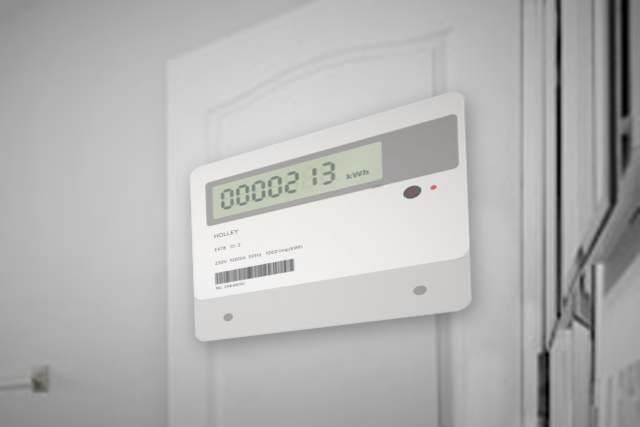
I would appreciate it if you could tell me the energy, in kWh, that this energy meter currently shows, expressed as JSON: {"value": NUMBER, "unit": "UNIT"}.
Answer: {"value": 213, "unit": "kWh"}
